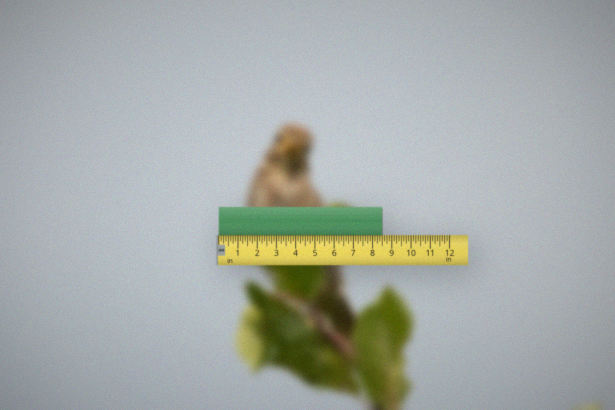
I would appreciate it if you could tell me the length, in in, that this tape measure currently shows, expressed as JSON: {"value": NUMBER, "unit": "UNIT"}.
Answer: {"value": 8.5, "unit": "in"}
